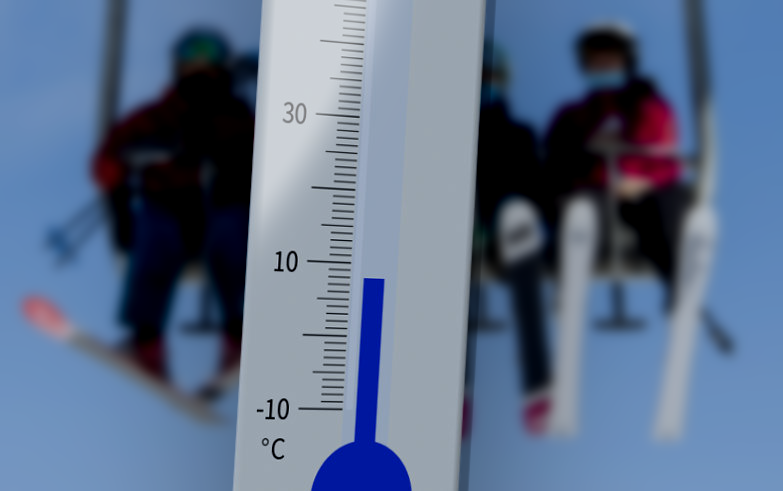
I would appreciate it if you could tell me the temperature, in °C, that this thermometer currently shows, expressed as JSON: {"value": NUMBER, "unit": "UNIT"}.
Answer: {"value": 8, "unit": "°C"}
